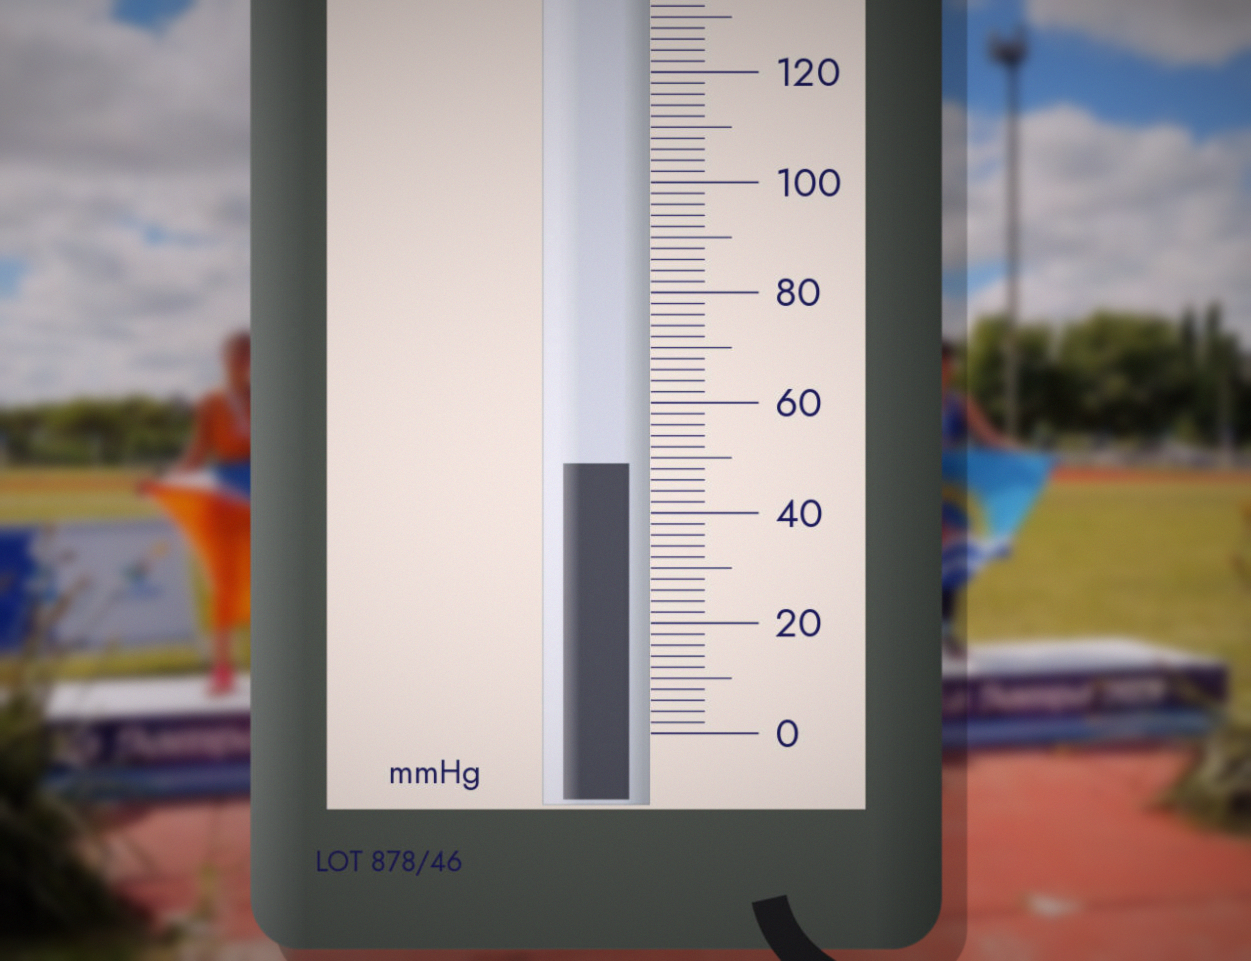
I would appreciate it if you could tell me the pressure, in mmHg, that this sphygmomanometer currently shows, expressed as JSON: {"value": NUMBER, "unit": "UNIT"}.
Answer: {"value": 49, "unit": "mmHg"}
